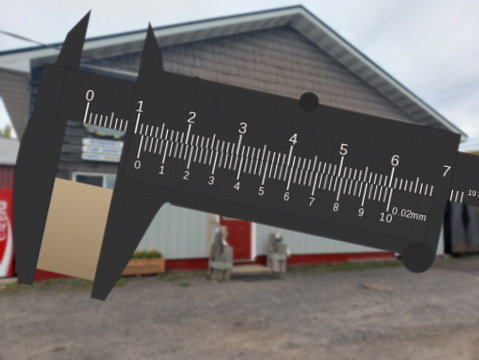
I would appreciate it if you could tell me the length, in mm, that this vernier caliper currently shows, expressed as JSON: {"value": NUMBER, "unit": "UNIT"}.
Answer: {"value": 11.5, "unit": "mm"}
